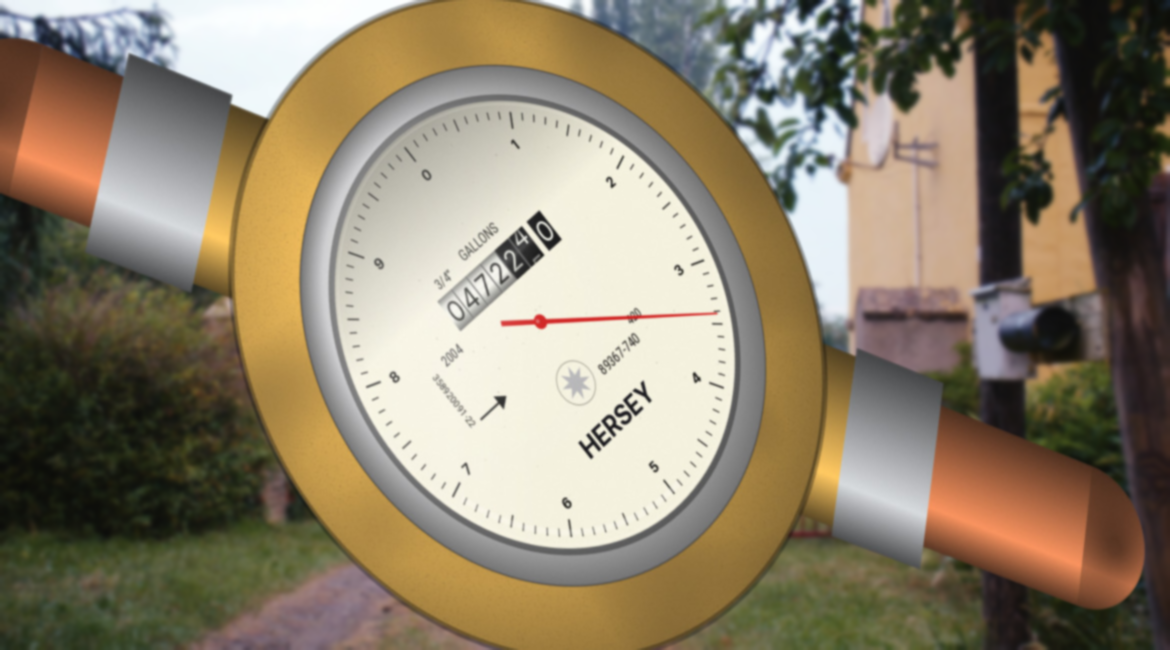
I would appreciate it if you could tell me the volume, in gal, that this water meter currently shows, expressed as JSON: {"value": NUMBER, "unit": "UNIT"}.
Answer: {"value": 472243.4, "unit": "gal"}
